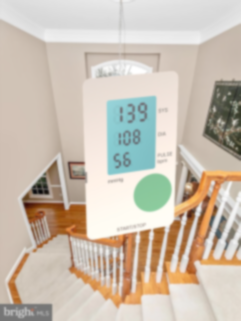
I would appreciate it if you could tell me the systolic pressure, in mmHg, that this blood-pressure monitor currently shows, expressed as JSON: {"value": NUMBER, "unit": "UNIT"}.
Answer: {"value": 139, "unit": "mmHg"}
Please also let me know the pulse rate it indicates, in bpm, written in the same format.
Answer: {"value": 56, "unit": "bpm"}
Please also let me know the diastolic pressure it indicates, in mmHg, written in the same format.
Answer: {"value": 108, "unit": "mmHg"}
